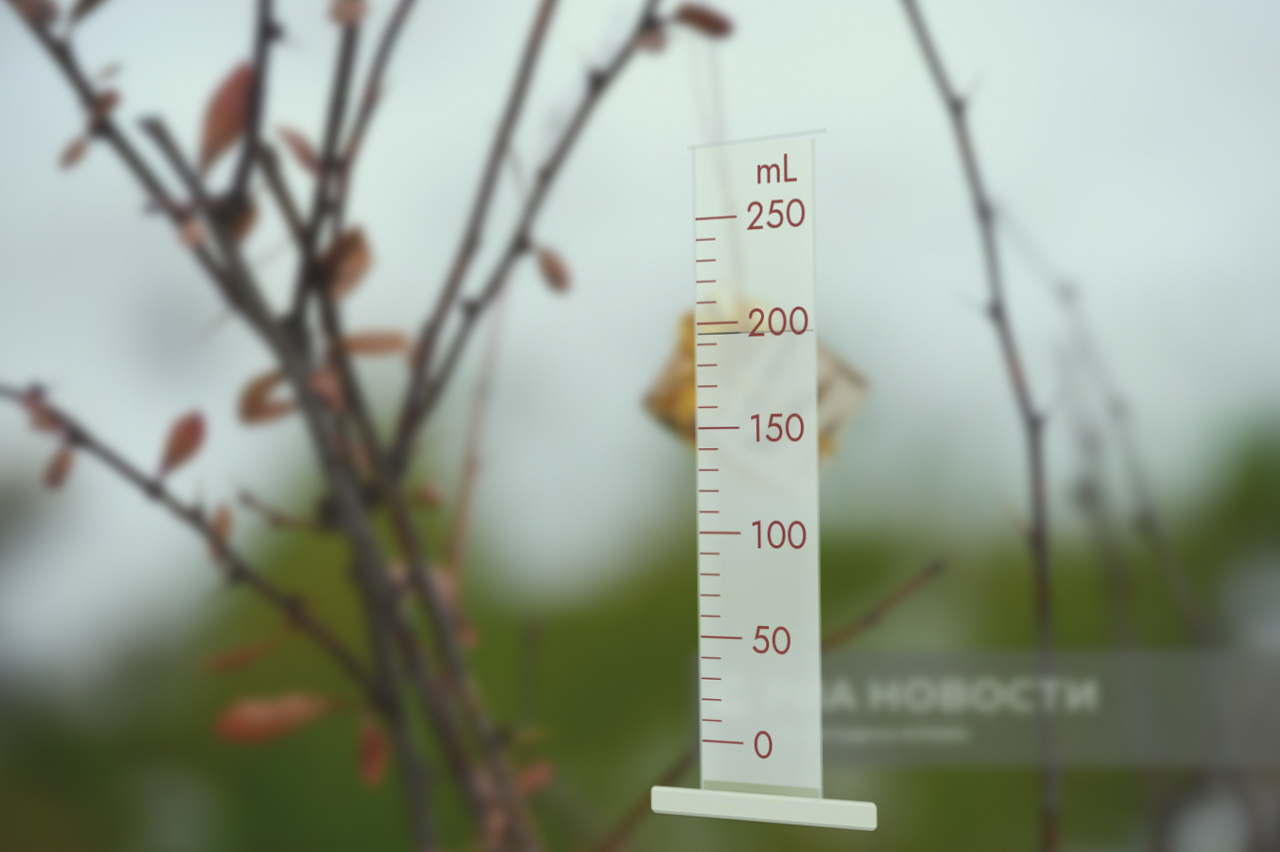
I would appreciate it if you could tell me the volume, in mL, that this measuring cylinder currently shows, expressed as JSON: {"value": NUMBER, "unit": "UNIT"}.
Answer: {"value": 195, "unit": "mL"}
